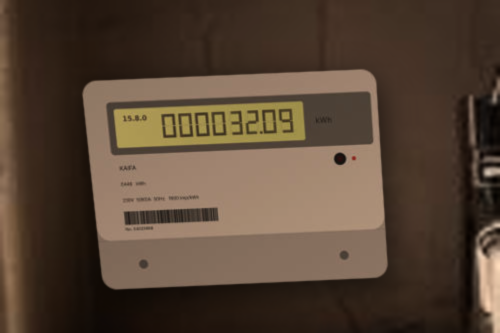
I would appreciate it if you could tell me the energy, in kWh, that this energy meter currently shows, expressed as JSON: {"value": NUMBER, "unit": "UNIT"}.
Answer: {"value": 32.09, "unit": "kWh"}
